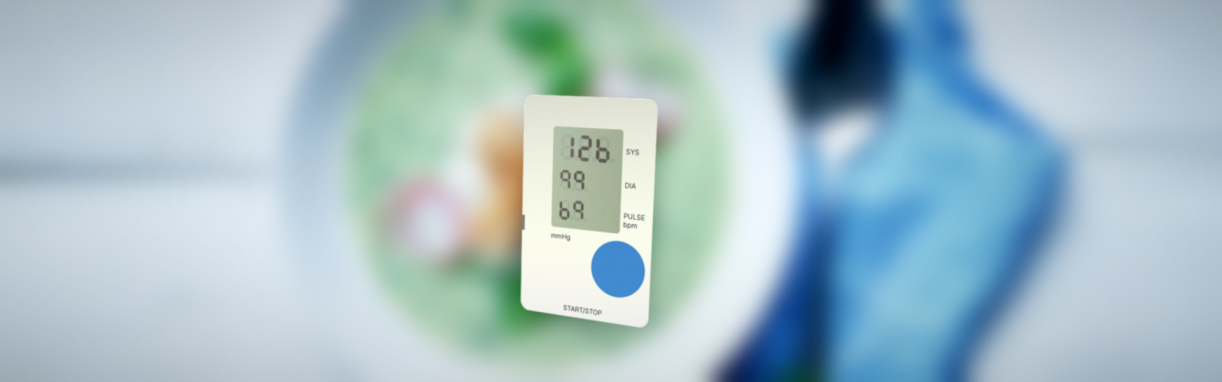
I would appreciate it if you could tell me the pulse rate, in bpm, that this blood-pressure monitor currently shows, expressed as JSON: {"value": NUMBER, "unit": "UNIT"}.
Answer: {"value": 69, "unit": "bpm"}
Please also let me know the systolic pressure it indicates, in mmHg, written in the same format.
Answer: {"value": 126, "unit": "mmHg"}
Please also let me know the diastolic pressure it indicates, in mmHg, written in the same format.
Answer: {"value": 99, "unit": "mmHg"}
